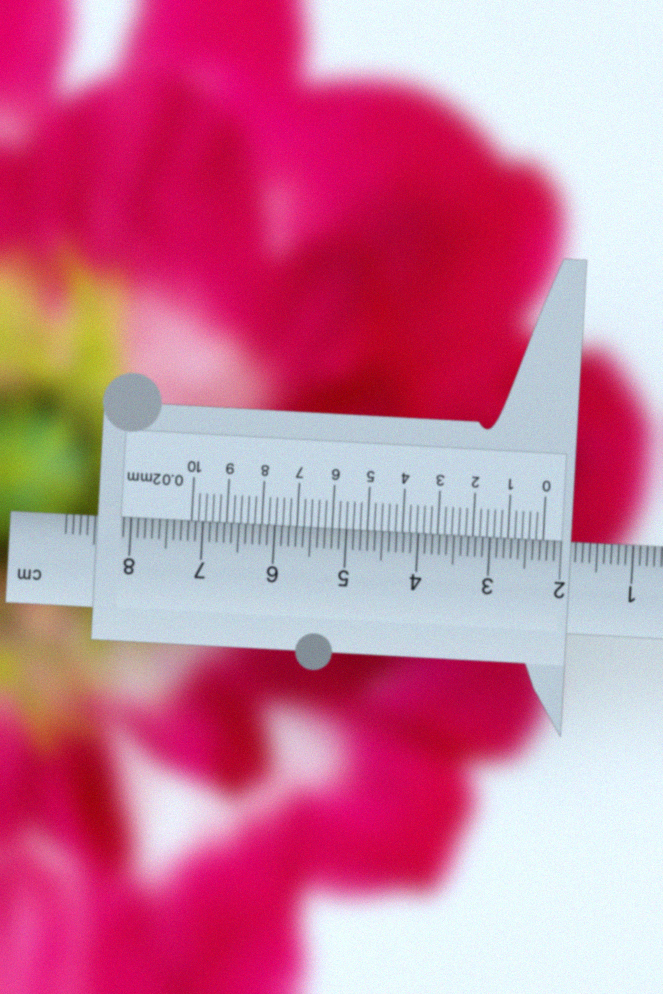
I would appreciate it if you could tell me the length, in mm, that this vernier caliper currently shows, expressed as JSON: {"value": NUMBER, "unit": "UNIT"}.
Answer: {"value": 22.6, "unit": "mm"}
